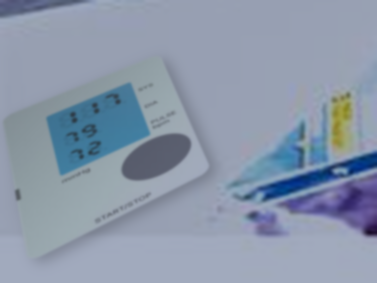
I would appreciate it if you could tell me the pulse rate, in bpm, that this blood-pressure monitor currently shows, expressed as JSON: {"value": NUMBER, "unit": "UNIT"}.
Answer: {"value": 72, "unit": "bpm"}
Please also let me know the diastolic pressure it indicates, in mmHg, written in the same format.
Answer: {"value": 79, "unit": "mmHg"}
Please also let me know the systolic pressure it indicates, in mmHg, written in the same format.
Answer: {"value": 117, "unit": "mmHg"}
